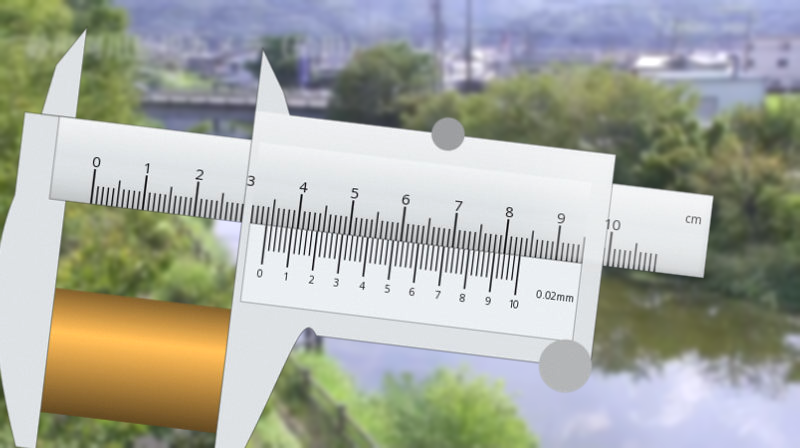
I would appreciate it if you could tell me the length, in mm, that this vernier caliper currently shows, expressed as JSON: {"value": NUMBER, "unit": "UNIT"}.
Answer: {"value": 34.0, "unit": "mm"}
